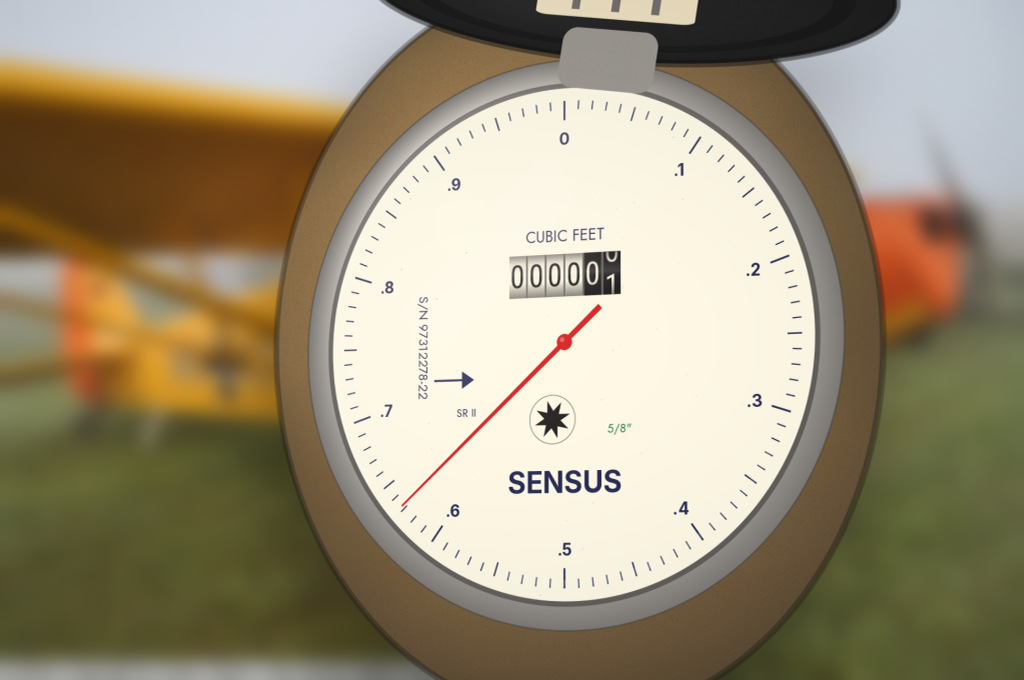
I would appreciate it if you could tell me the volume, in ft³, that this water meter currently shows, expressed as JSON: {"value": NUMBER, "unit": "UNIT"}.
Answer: {"value": 0.63, "unit": "ft³"}
